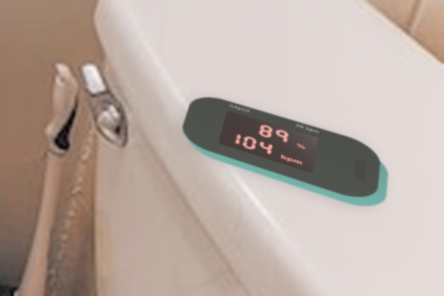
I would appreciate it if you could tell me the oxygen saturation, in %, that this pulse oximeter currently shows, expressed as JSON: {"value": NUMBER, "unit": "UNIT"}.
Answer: {"value": 89, "unit": "%"}
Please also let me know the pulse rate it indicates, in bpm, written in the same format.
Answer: {"value": 104, "unit": "bpm"}
